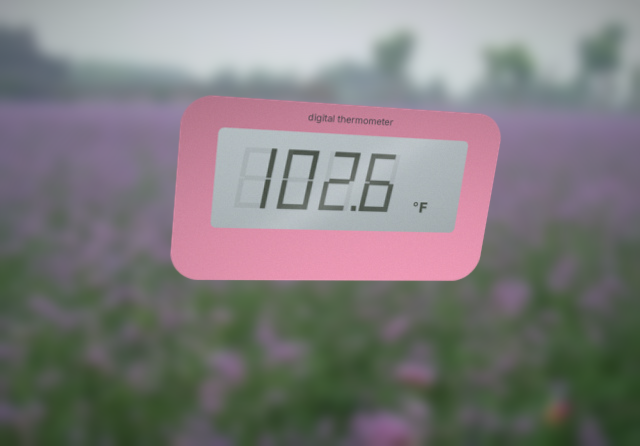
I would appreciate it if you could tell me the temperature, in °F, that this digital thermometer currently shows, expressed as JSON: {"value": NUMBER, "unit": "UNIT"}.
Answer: {"value": 102.6, "unit": "°F"}
